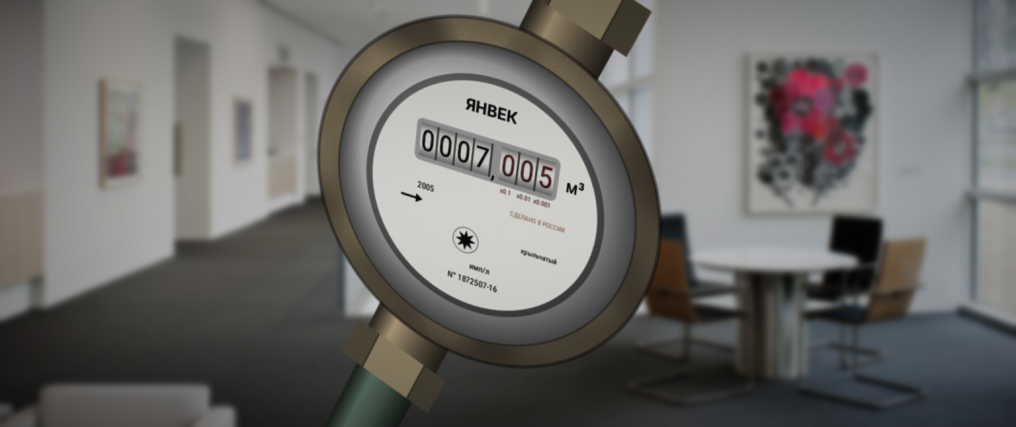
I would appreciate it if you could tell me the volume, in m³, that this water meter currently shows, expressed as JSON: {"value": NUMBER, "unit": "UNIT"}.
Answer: {"value": 7.005, "unit": "m³"}
